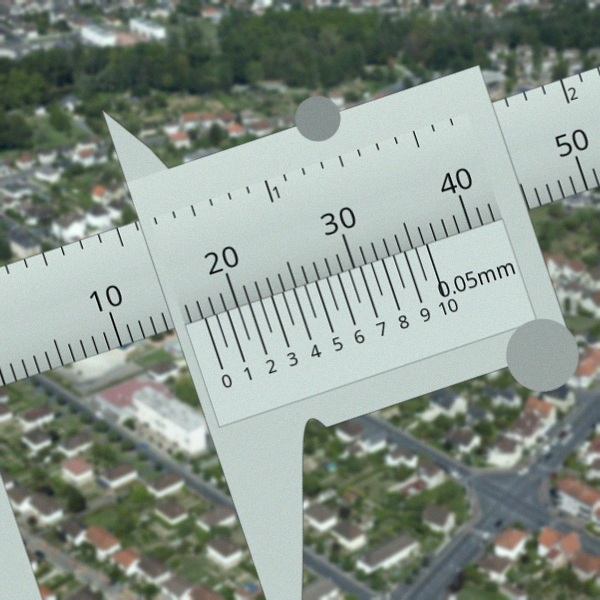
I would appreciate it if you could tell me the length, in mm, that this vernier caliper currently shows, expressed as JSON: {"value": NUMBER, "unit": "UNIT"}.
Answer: {"value": 17.2, "unit": "mm"}
